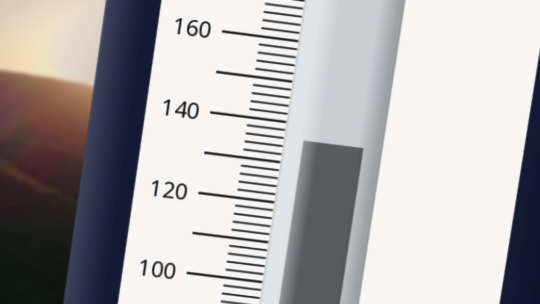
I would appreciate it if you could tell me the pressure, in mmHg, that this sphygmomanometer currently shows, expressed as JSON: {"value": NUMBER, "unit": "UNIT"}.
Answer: {"value": 136, "unit": "mmHg"}
